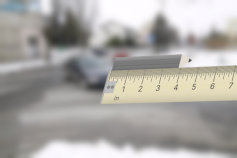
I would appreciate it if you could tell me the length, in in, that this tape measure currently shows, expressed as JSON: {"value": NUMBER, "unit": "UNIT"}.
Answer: {"value": 4.5, "unit": "in"}
